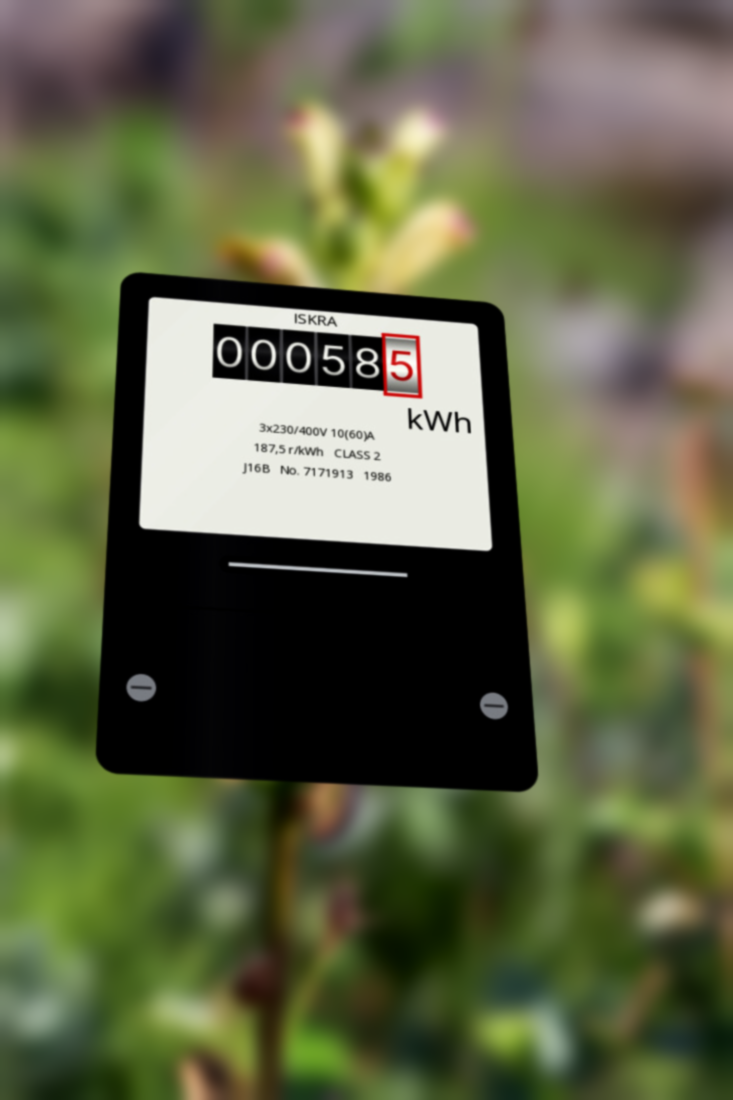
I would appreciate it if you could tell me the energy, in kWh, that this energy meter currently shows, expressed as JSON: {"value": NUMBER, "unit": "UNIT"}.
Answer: {"value": 58.5, "unit": "kWh"}
